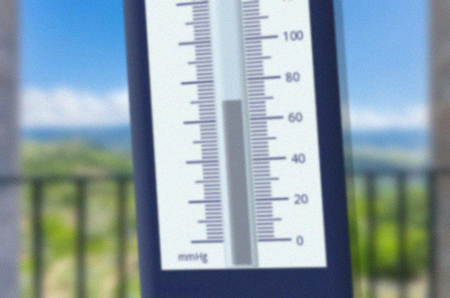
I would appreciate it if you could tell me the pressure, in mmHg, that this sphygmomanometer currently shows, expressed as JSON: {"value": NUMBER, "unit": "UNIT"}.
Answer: {"value": 70, "unit": "mmHg"}
